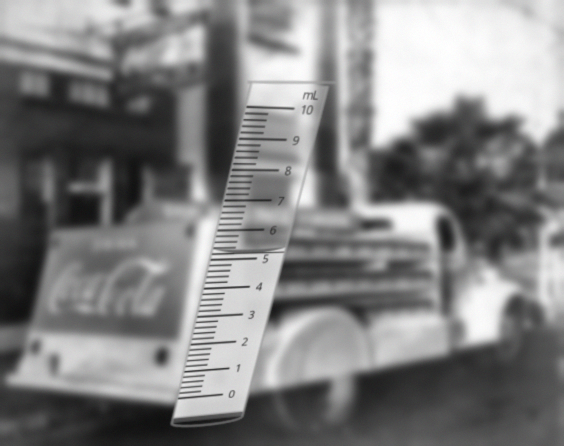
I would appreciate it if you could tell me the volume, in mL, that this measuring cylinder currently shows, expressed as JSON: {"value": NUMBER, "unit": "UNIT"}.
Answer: {"value": 5.2, "unit": "mL"}
